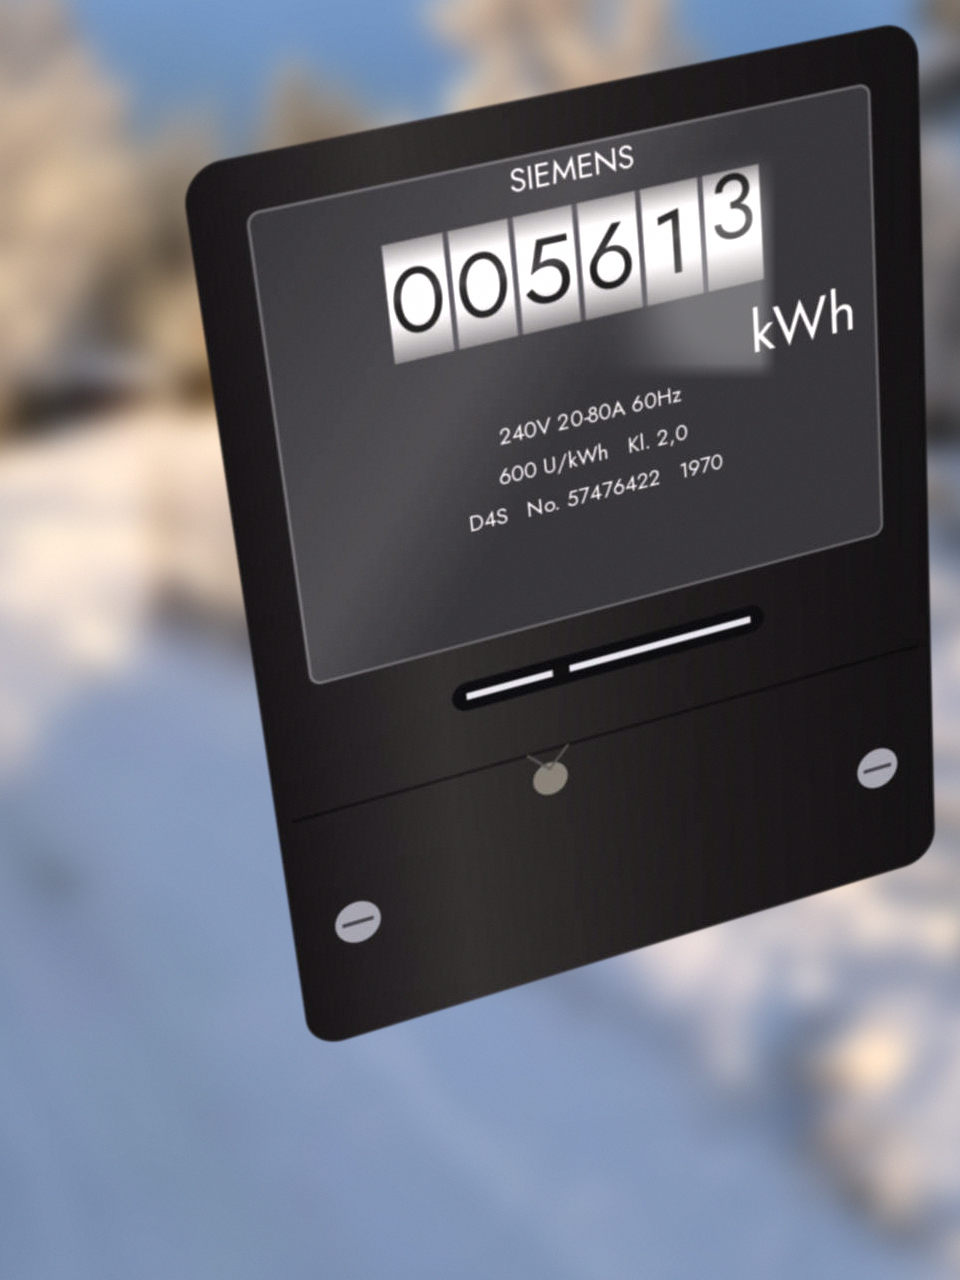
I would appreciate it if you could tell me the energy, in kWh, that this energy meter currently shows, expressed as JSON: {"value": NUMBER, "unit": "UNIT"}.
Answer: {"value": 5613, "unit": "kWh"}
